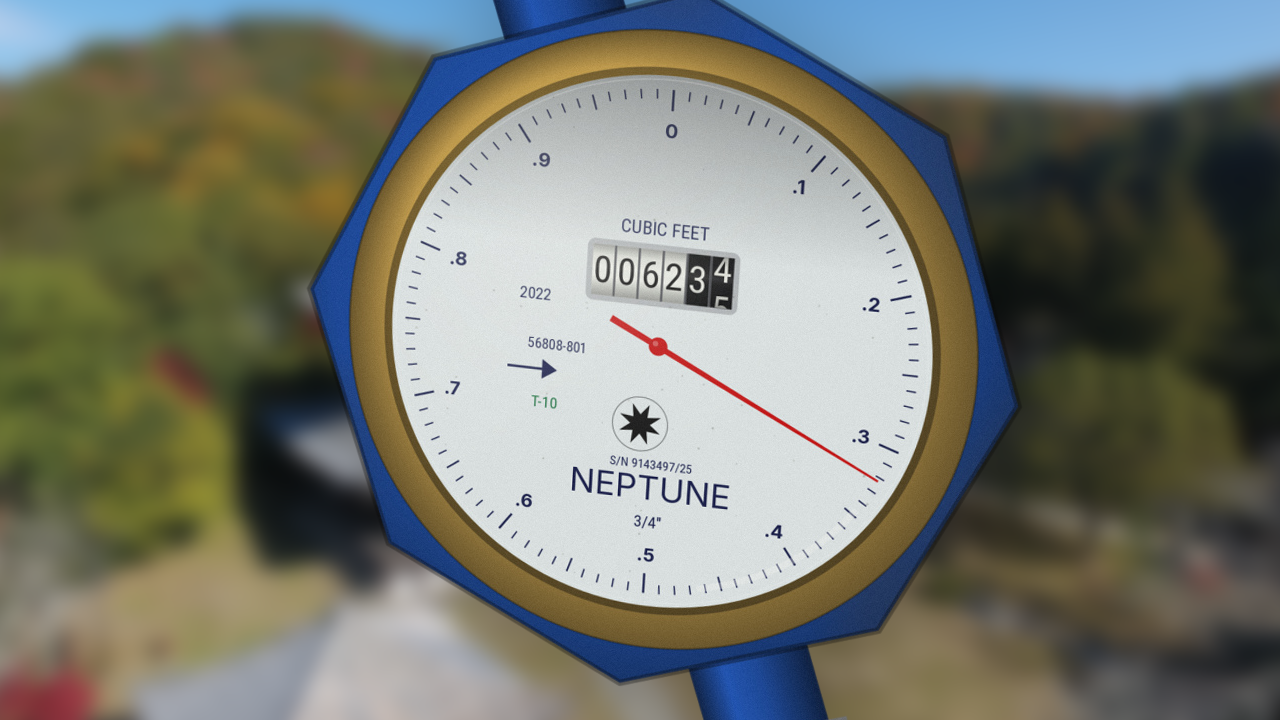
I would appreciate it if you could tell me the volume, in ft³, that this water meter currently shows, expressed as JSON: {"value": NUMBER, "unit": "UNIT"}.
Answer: {"value": 6234.32, "unit": "ft³"}
